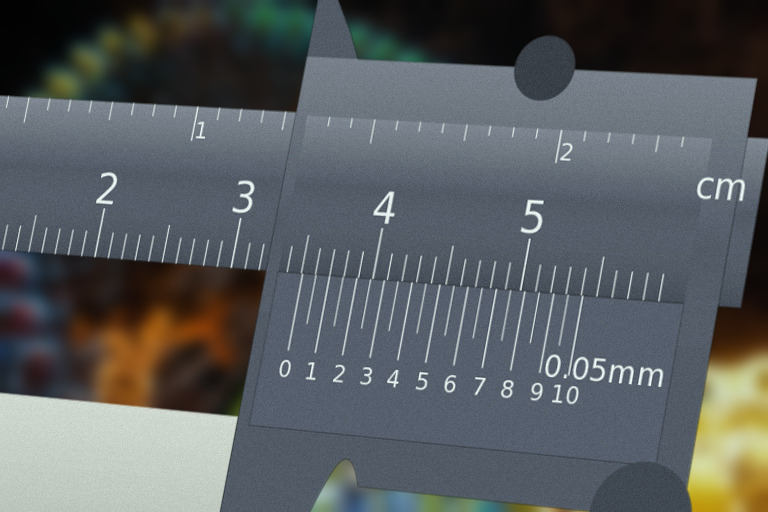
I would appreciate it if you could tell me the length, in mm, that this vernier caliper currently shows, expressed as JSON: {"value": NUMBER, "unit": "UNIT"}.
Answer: {"value": 35.1, "unit": "mm"}
